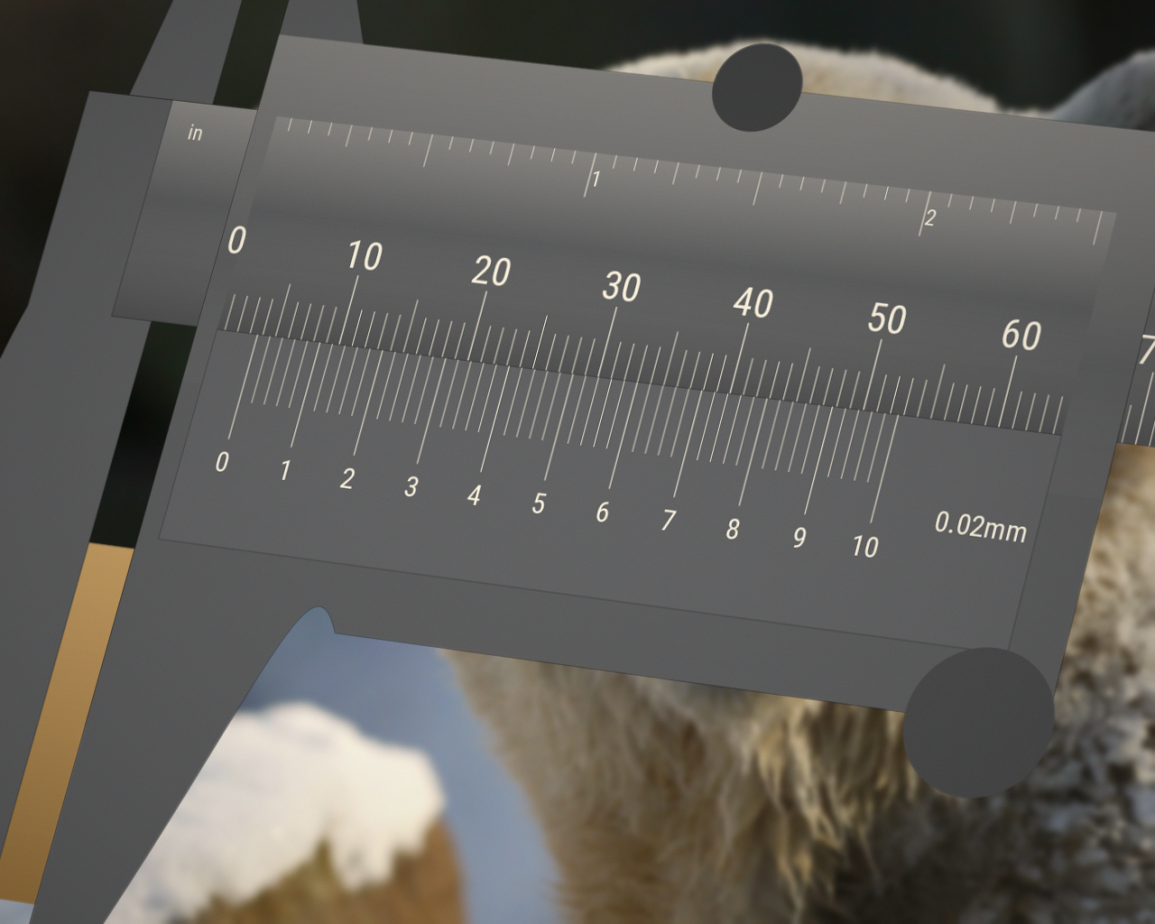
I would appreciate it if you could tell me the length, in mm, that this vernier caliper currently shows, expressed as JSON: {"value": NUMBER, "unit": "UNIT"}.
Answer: {"value": 3.6, "unit": "mm"}
